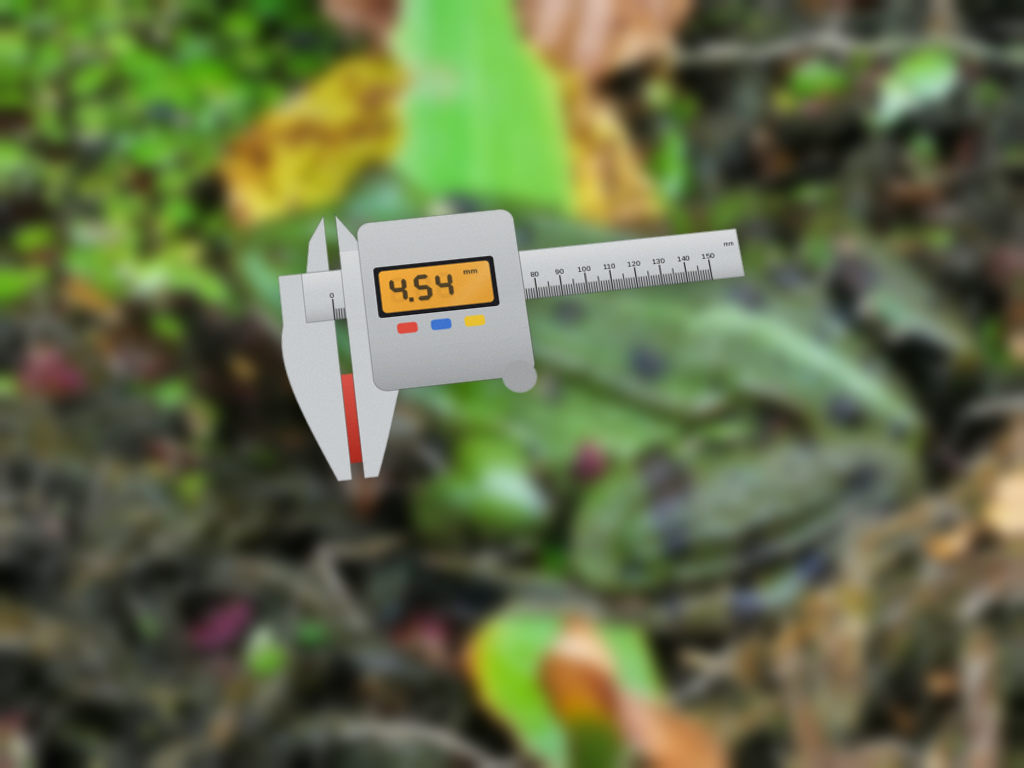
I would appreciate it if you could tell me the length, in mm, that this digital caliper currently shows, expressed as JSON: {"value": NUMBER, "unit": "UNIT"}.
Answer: {"value": 4.54, "unit": "mm"}
